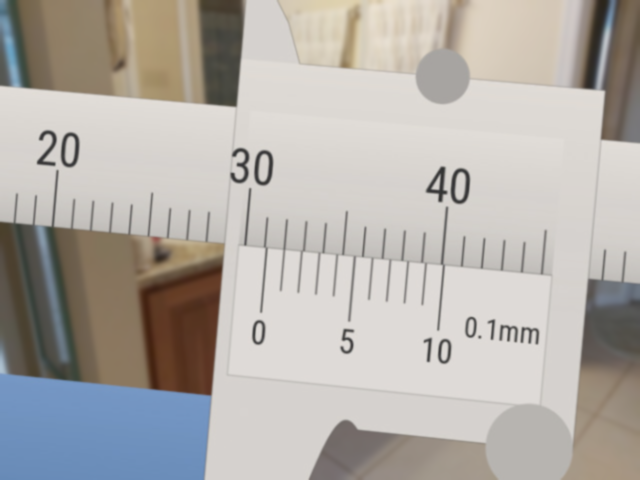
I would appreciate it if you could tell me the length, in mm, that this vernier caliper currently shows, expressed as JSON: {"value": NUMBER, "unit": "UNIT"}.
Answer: {"value": 31.1, "unit": "mm"}
